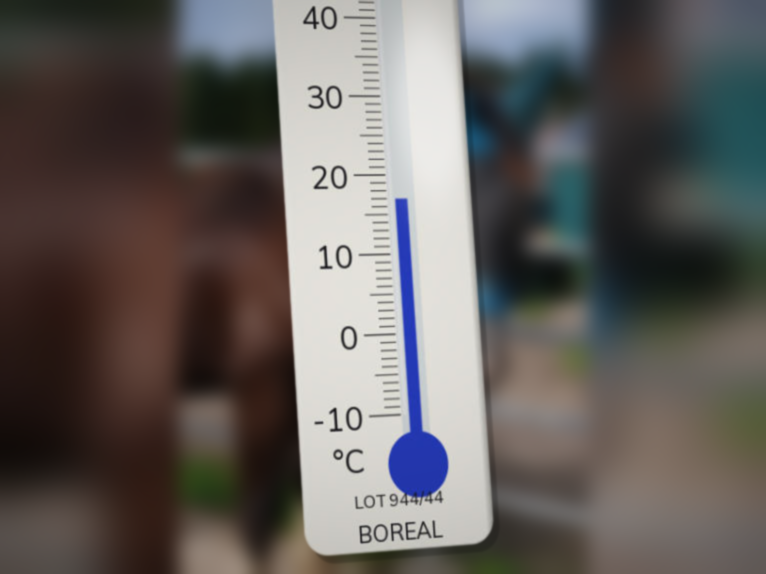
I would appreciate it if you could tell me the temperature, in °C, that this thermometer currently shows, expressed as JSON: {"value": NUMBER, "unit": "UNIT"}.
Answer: {"value": 17, "unit": "°C"}
